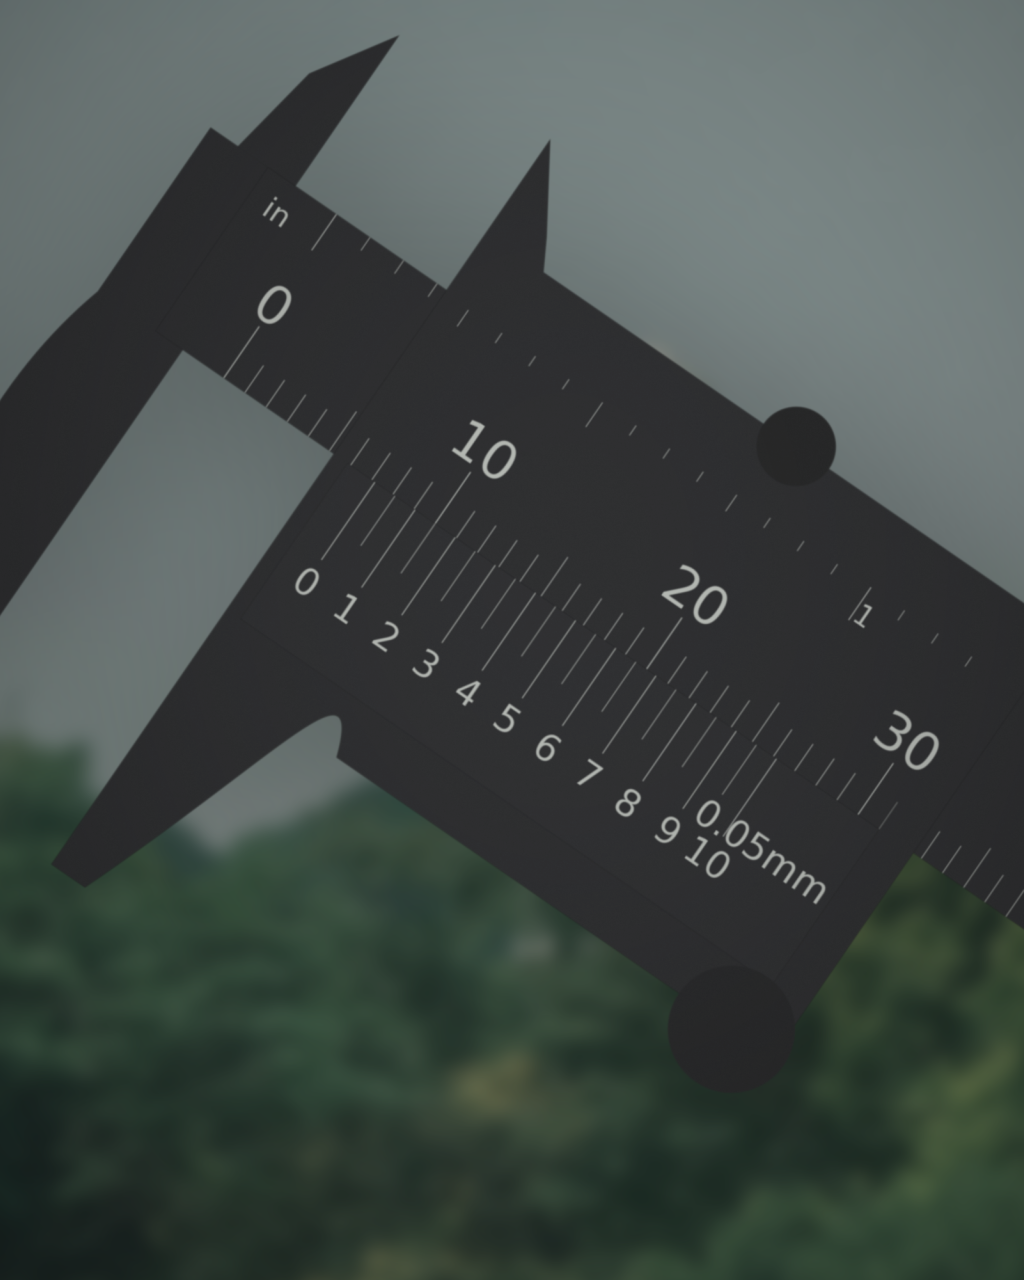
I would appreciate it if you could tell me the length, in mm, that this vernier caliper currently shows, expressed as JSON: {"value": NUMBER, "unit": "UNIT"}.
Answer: {"value": 7.15, "unit": "mm"}
